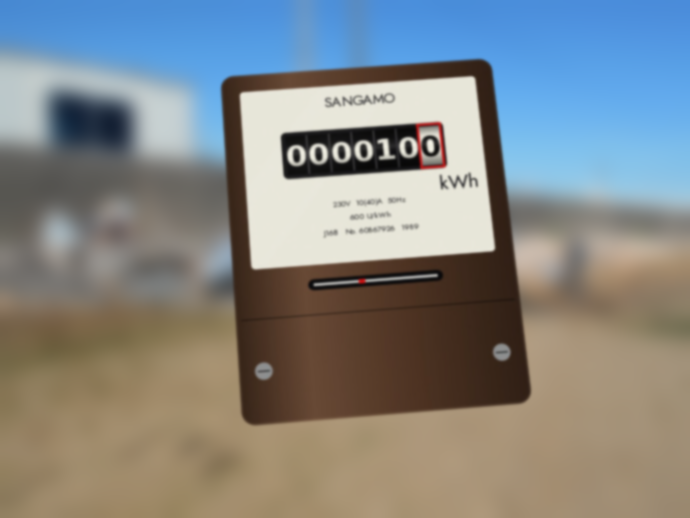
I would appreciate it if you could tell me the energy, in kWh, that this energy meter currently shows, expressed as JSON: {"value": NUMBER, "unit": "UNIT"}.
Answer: {"value": 10.0, "unit": "kWh"}
